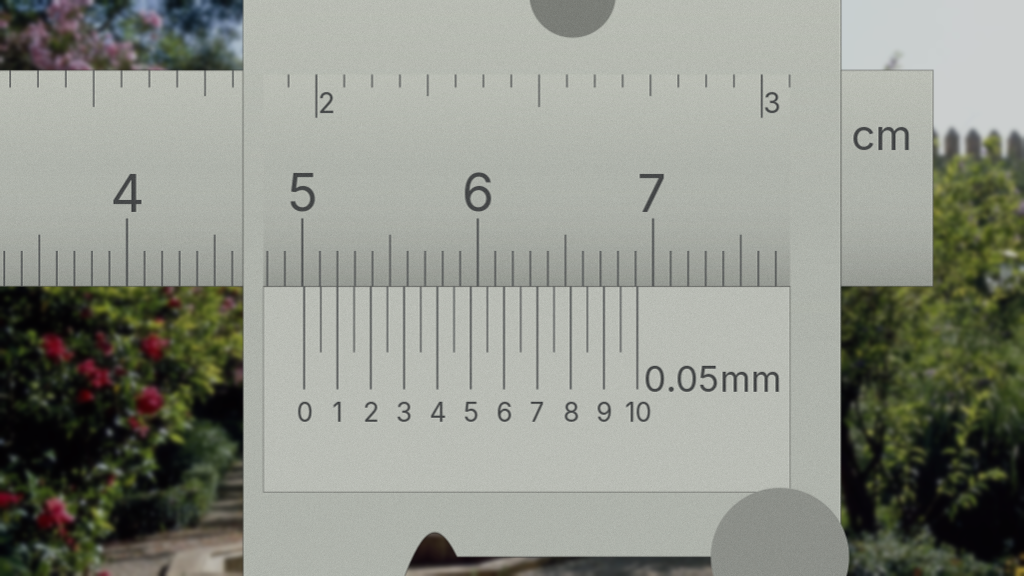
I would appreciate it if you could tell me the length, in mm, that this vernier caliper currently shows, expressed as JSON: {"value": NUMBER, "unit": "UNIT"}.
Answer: {"value": 50.1, "unit": "mm"}
